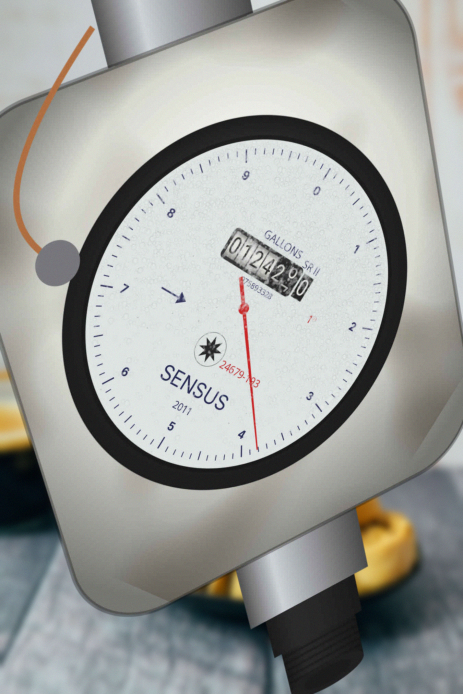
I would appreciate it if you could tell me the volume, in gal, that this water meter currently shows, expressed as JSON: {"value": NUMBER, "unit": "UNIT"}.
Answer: {"value": 124263.8, "unit": "gal"}
